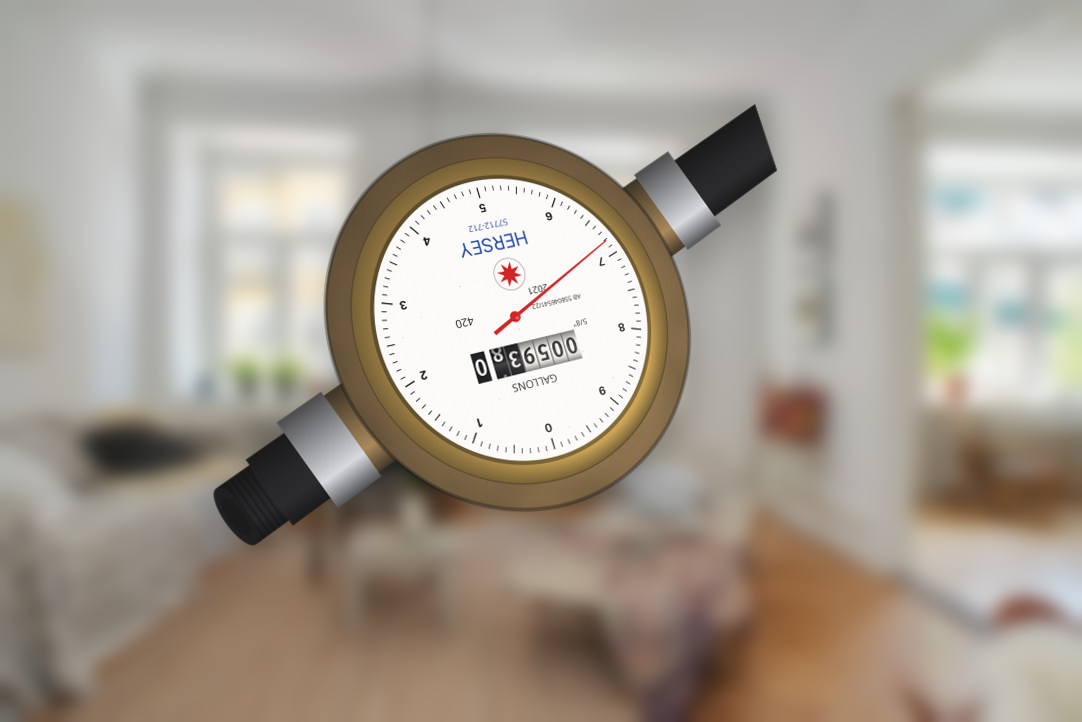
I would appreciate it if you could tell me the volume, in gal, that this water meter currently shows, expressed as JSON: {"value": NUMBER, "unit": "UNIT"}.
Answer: {"value": 59376.8, "unit": "gal"}
